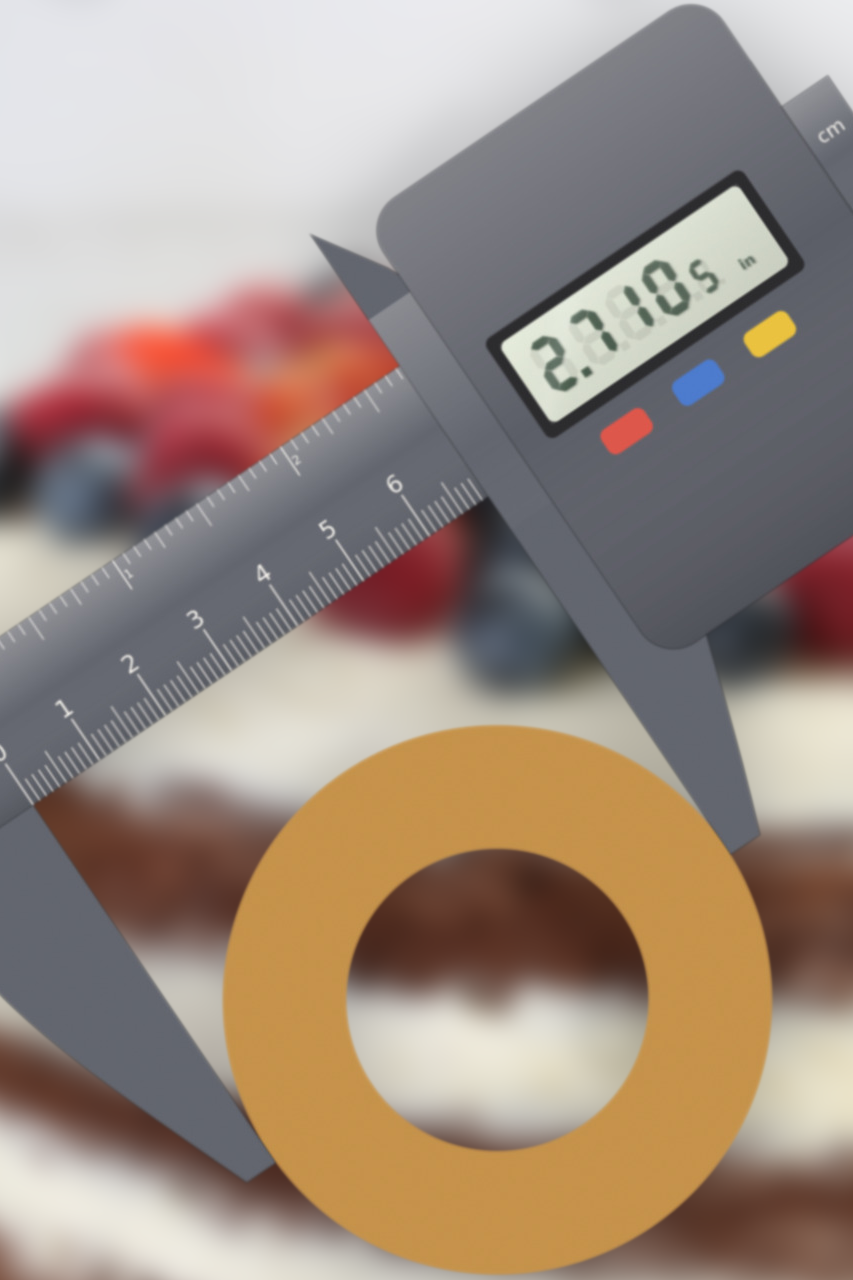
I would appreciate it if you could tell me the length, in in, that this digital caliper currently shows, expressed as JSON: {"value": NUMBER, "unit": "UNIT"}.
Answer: {"value": 2.7105, "unit": "in"}
